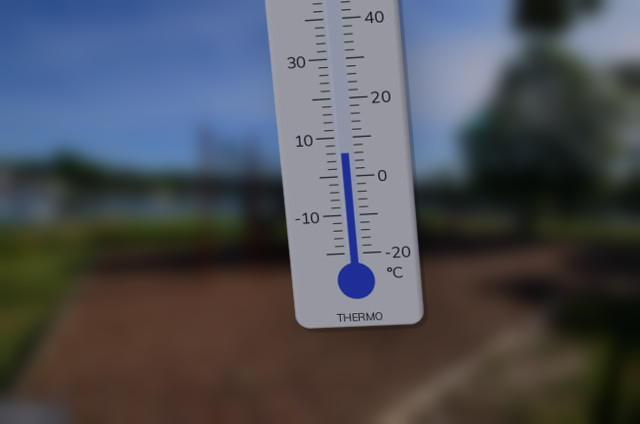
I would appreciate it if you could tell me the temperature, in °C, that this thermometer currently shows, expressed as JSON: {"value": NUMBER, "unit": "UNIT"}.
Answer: {"value": 6, "unit": "°C"}
